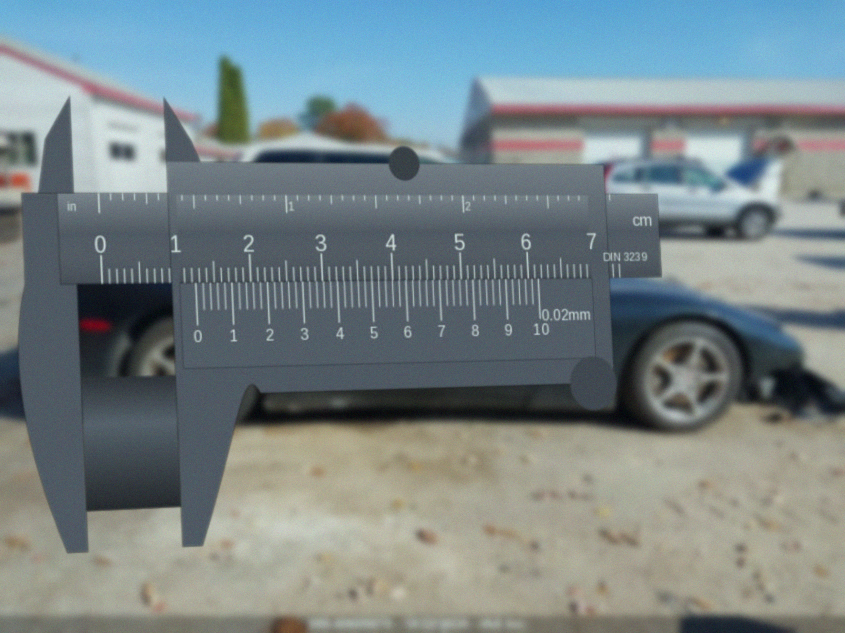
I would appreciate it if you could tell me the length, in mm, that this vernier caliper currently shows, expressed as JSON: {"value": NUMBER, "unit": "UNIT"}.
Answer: {"value": 12.5, "unit": "mm"}
